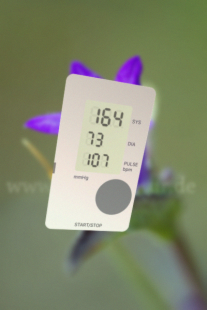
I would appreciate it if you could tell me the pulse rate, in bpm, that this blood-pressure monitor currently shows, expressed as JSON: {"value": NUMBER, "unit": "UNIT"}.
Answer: {"value": 107, "unit": "bpm"}
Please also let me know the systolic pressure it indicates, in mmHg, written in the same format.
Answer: {"value": 164, "unit": "mmHg"}
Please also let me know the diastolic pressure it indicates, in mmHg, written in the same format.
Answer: {"value": 73, "unit": "mmHg"}
